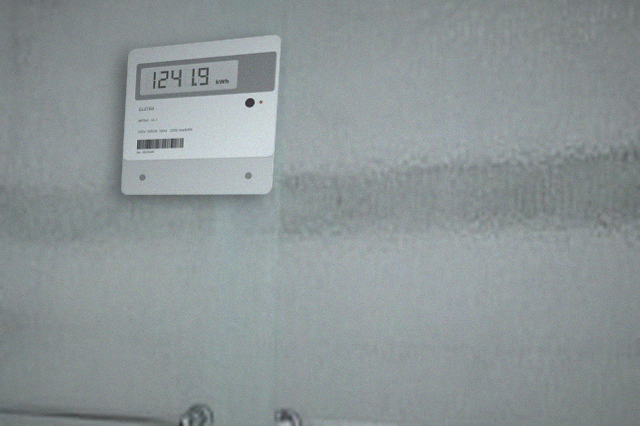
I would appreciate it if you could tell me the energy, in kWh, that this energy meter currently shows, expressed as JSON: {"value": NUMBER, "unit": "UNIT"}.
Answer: {"value": 1241.9, "unit": "kWh"}
